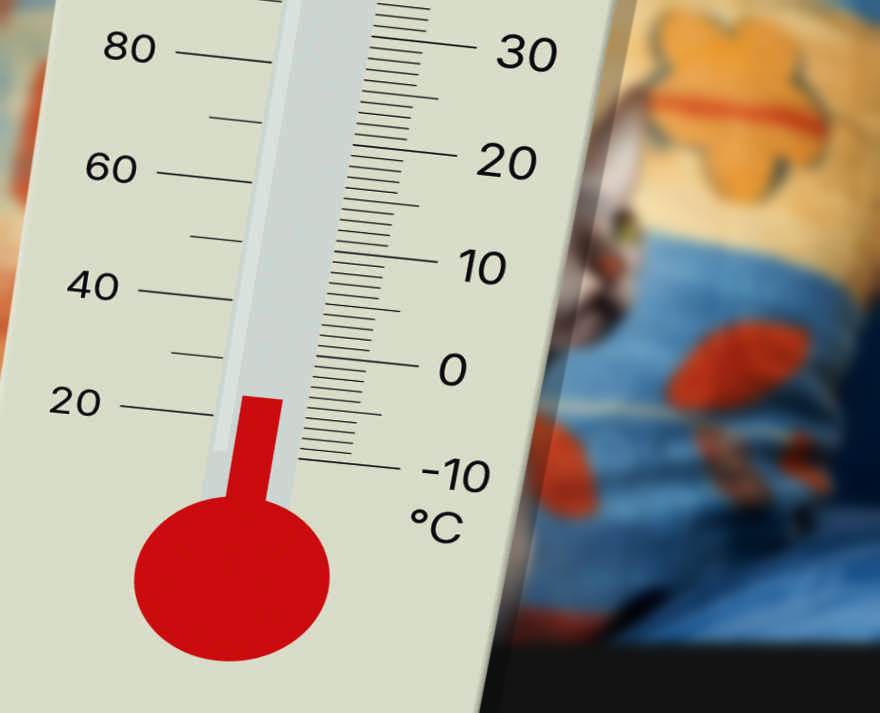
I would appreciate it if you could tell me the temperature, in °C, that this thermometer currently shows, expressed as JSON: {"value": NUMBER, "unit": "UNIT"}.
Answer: {"value": -4.5, "unit": "°C"}
